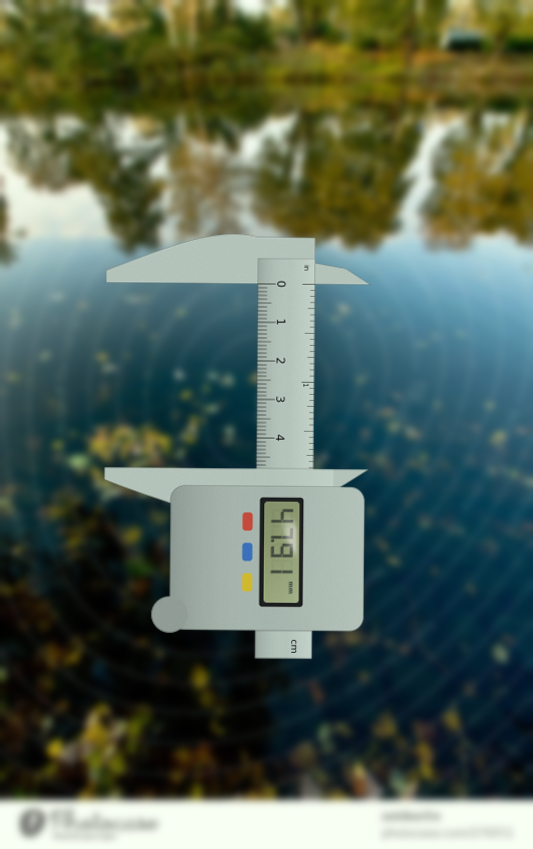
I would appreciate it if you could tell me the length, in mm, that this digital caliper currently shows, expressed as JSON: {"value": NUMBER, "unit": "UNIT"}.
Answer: {"value": 47.91, "unit": "mm"}
